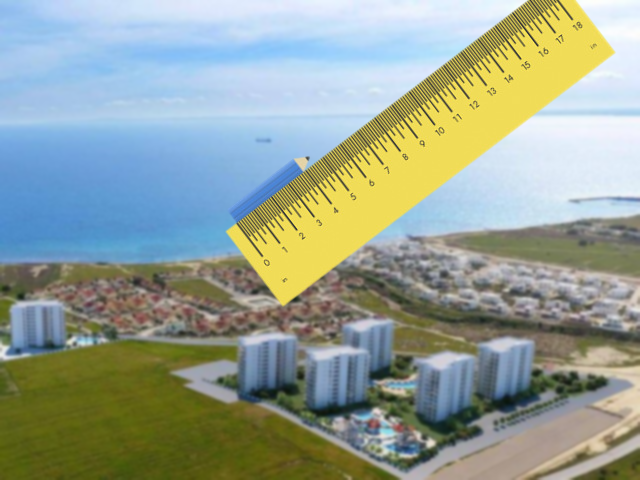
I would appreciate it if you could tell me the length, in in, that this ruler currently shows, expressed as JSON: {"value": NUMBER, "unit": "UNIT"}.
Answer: {"value": 4.5, "unit": "in"}
